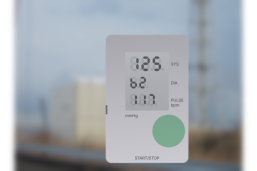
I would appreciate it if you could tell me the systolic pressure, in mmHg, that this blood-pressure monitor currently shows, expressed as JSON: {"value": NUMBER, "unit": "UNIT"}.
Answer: {"value": 125, "unit": "mmHg"}
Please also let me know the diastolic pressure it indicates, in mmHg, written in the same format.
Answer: {"value": 62, "unit": "mmHg"}
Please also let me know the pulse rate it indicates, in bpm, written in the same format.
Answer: {"value": 117, "unit": "bpm"}
